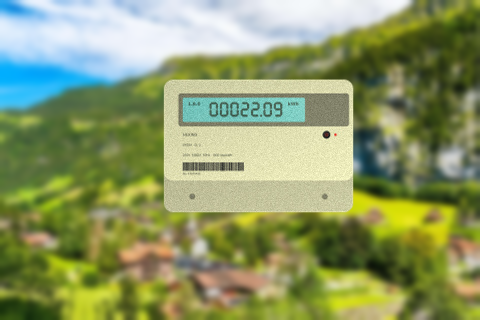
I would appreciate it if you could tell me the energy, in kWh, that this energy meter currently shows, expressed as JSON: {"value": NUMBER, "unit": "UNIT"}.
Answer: {"value": 22.09, "unit": "kWh"}
